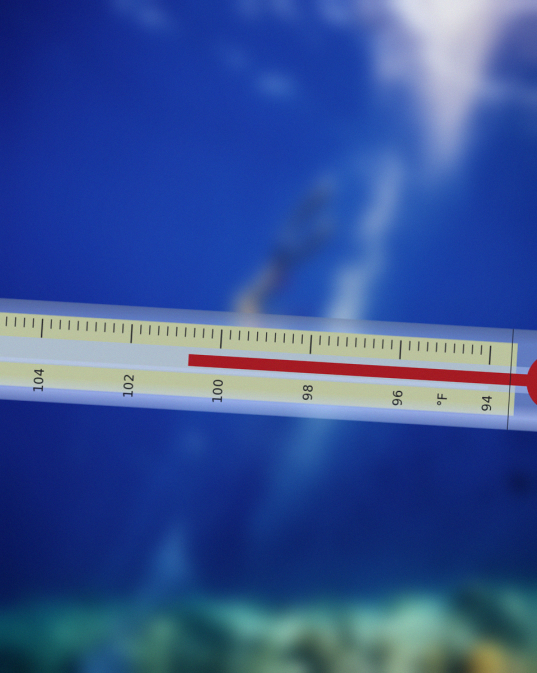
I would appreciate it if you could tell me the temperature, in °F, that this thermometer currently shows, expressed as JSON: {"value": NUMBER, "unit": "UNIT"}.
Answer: {"value": 100.7, "unit": "°F"}
